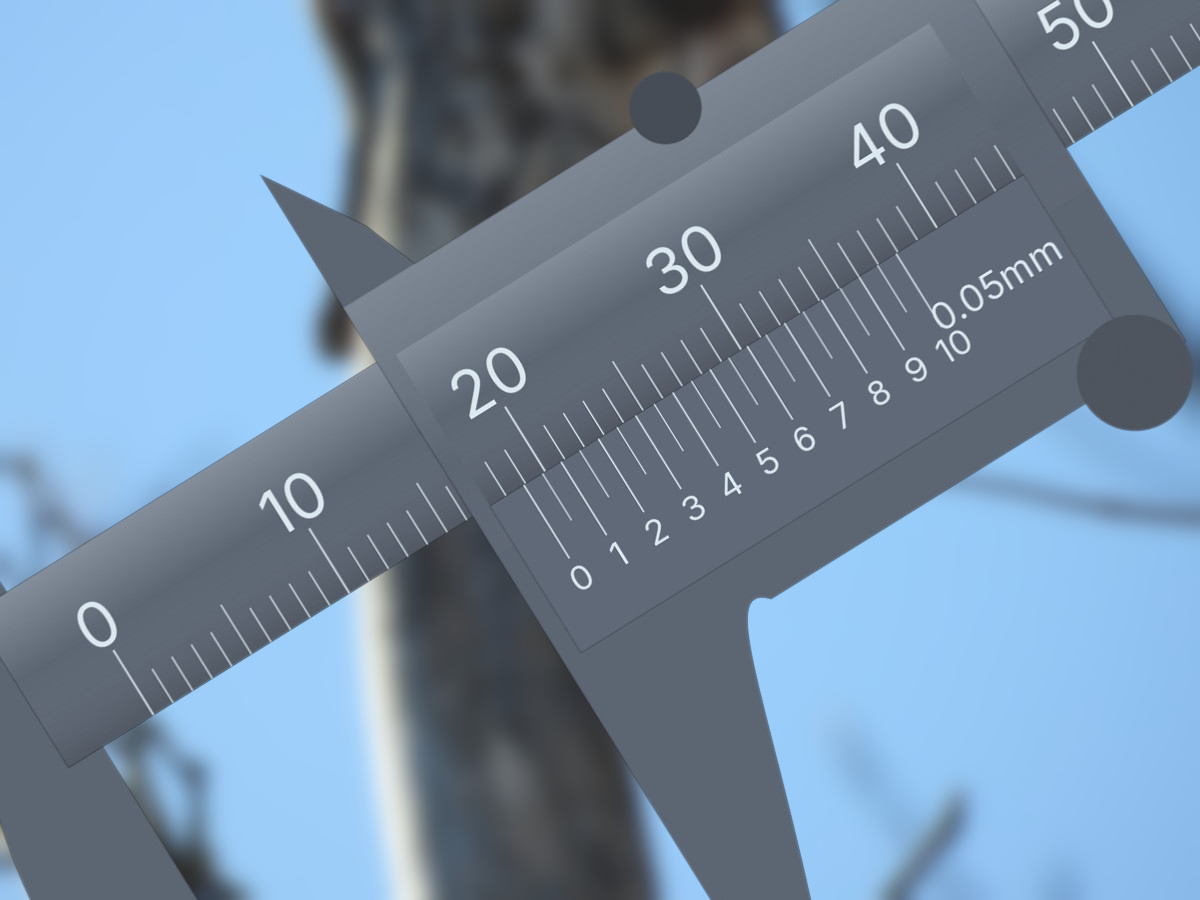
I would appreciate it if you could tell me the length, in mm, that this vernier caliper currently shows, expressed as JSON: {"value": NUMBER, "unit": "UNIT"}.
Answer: {"value": 18.90, "unit": "mm"}
